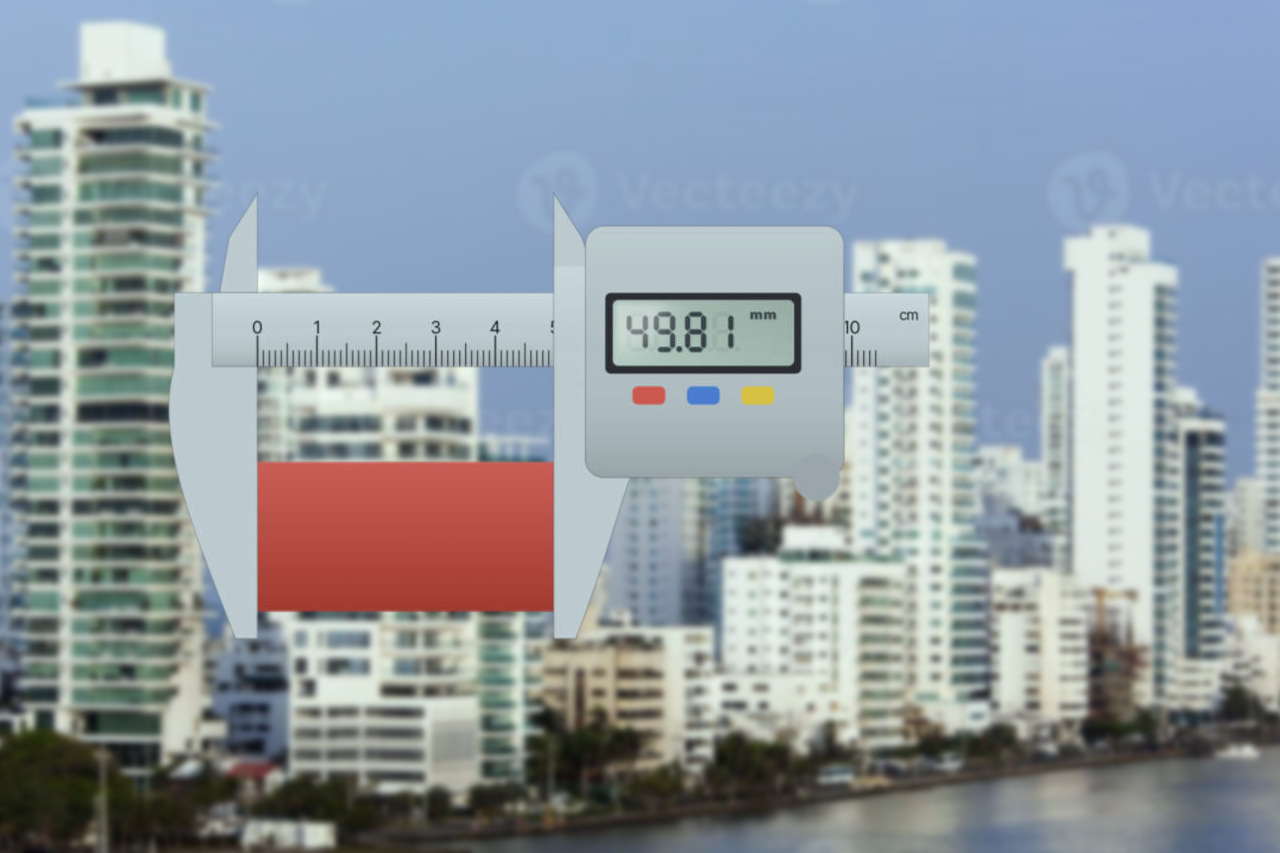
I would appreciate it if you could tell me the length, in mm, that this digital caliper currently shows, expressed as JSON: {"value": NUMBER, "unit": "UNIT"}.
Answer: {"value": 49.81, "unit": "mm"}
